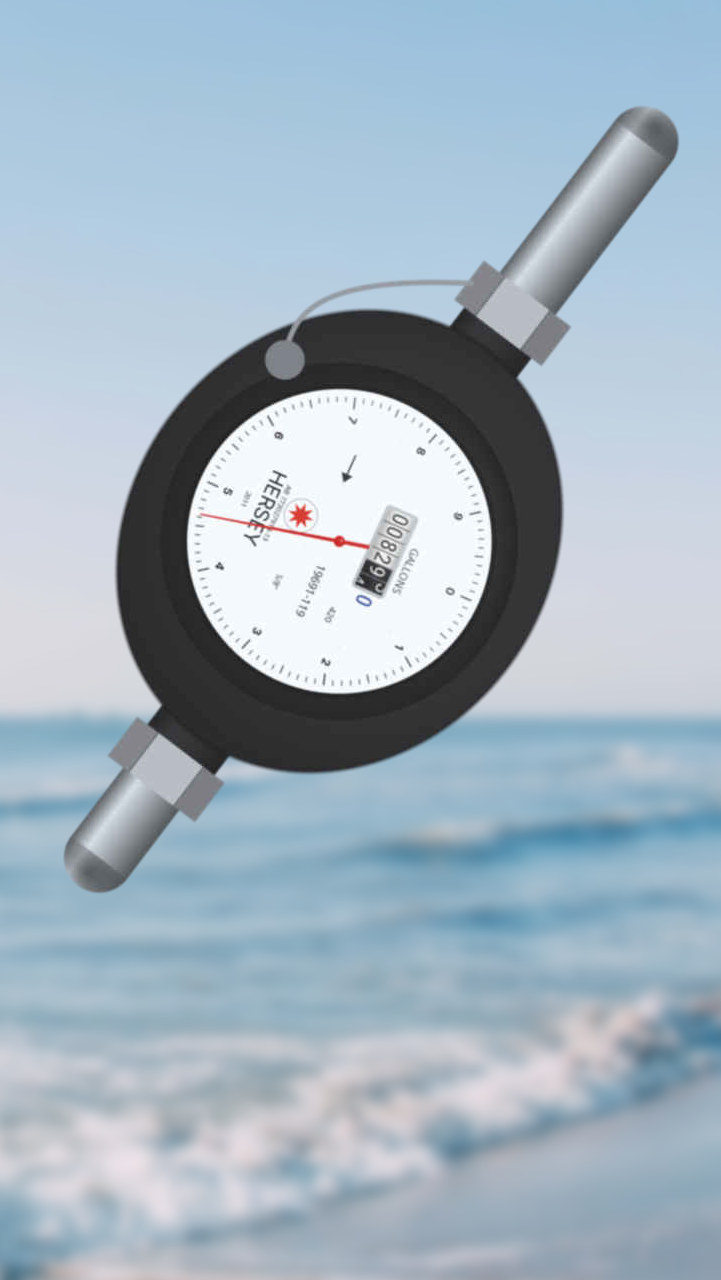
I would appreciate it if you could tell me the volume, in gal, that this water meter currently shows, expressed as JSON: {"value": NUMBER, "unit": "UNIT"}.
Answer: {"value": 82934.6, "unit": "gal"}
